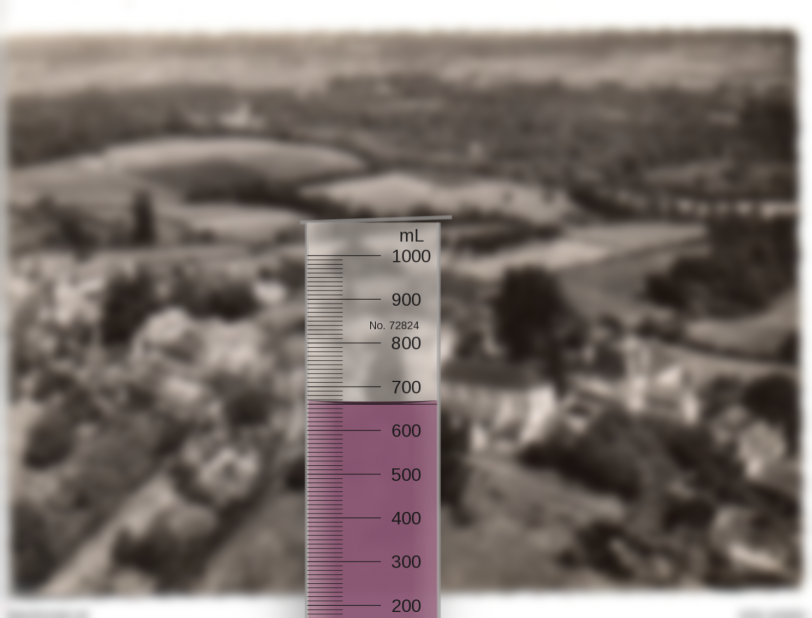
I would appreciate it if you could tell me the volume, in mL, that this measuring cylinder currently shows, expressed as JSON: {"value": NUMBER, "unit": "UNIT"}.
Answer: {"value": 660, "unit": "mL"}
